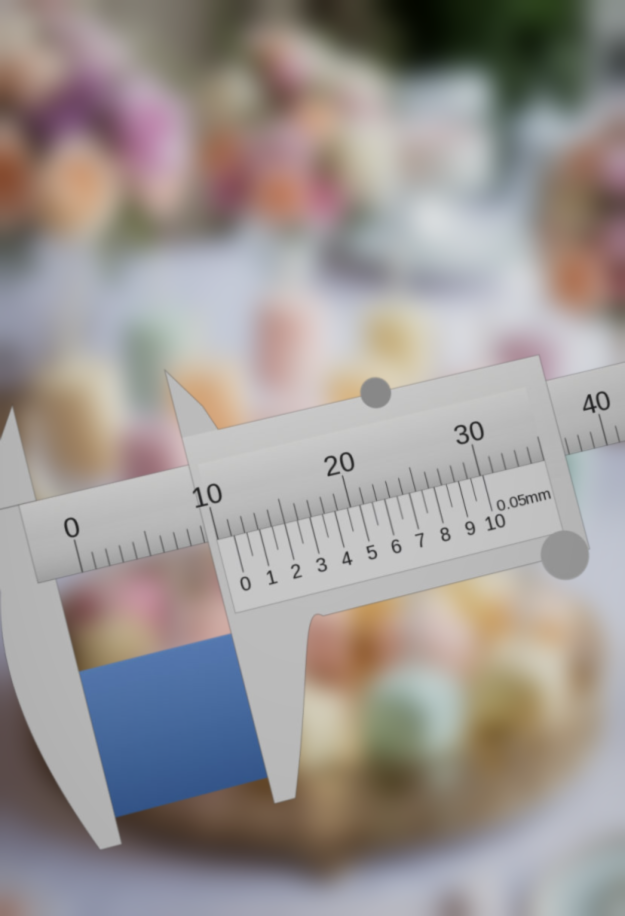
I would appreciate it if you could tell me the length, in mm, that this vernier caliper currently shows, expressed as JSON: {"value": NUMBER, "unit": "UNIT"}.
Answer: {"value": 11.2, "unit": "mm"}
